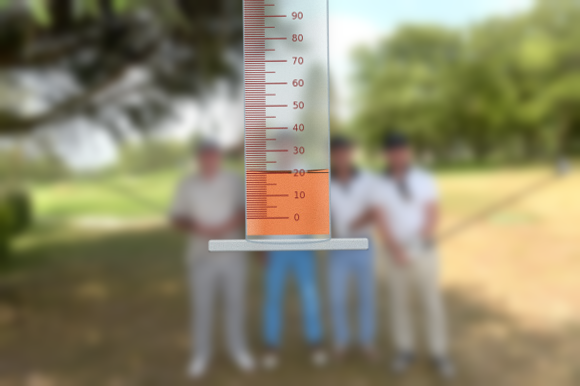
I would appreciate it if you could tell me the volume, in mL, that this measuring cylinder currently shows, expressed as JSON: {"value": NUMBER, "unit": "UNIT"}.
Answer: {"value": 20, "unit": "mL"}
